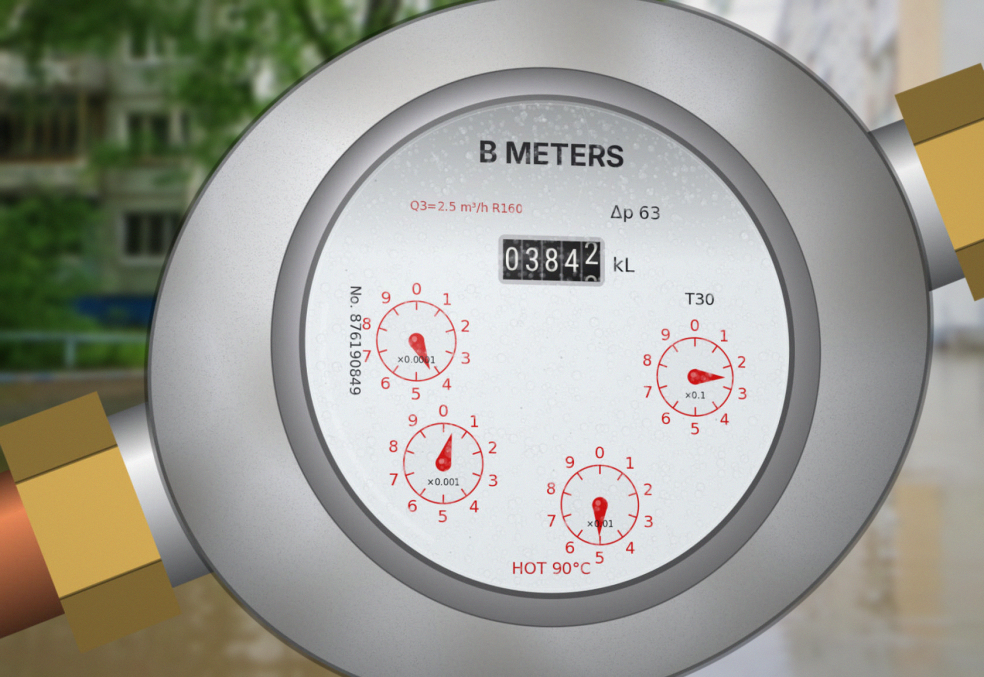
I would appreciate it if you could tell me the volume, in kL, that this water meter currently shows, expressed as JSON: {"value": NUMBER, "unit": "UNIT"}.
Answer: {"value": 3842.2504, "unit": "kL"}
